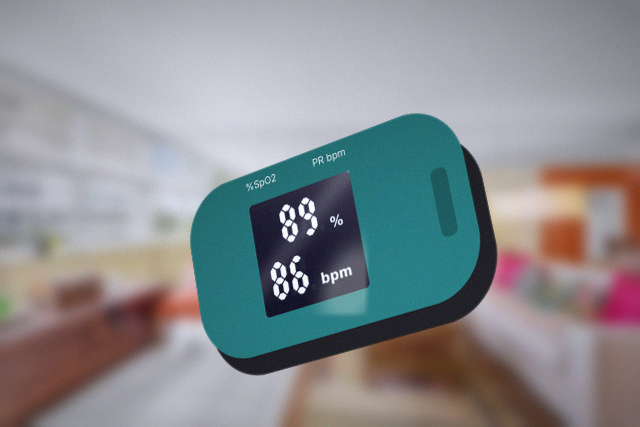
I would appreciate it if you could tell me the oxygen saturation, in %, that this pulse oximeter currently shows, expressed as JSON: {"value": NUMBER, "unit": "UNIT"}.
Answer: {"value": 89, "unit": "%"}
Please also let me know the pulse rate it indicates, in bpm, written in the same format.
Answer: {"value": 86, "unit": "bpm"}
